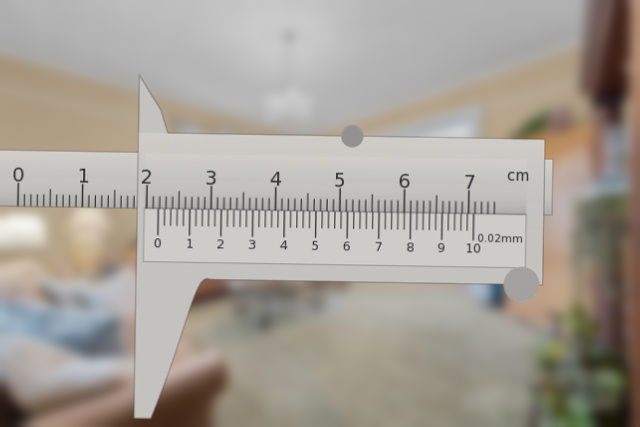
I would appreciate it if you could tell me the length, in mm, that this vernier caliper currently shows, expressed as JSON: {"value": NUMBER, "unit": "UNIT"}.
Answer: {"value": 21.8, "unit": "mm"}
